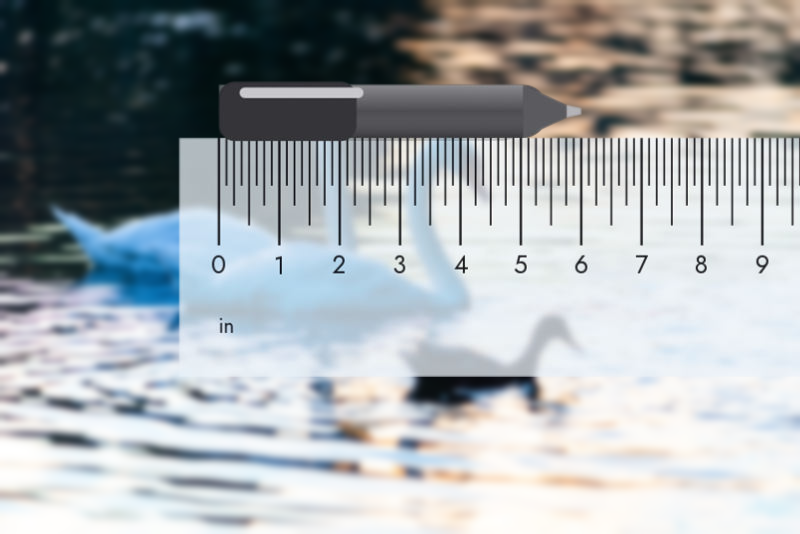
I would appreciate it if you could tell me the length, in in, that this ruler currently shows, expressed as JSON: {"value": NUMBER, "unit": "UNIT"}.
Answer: {"value": 6, "unit": "in"}
